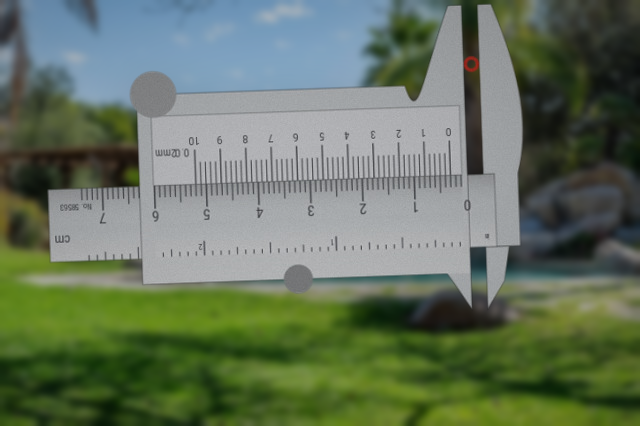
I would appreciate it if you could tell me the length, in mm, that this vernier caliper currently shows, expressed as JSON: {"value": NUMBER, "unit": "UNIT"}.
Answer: {"value": 3.0, "unit": "mm"}
